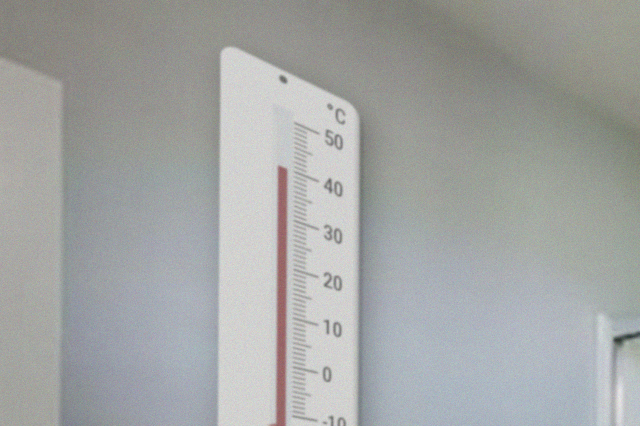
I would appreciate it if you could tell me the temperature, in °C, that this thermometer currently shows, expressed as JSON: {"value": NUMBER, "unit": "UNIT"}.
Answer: {"value": 40, "unit": "°C"}
